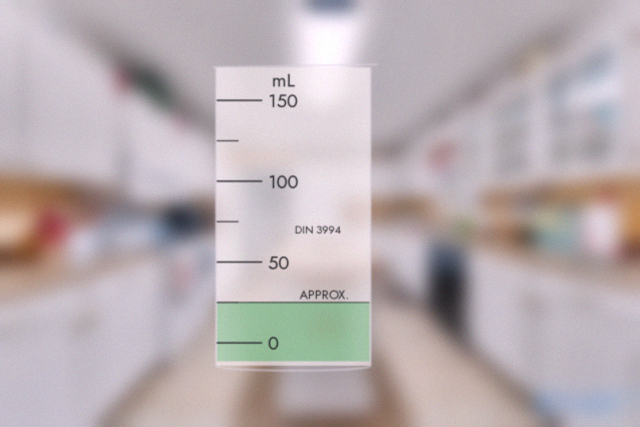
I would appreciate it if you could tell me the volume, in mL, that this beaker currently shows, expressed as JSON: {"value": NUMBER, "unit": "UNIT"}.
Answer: {"value": 25, "unit": "mL"}
